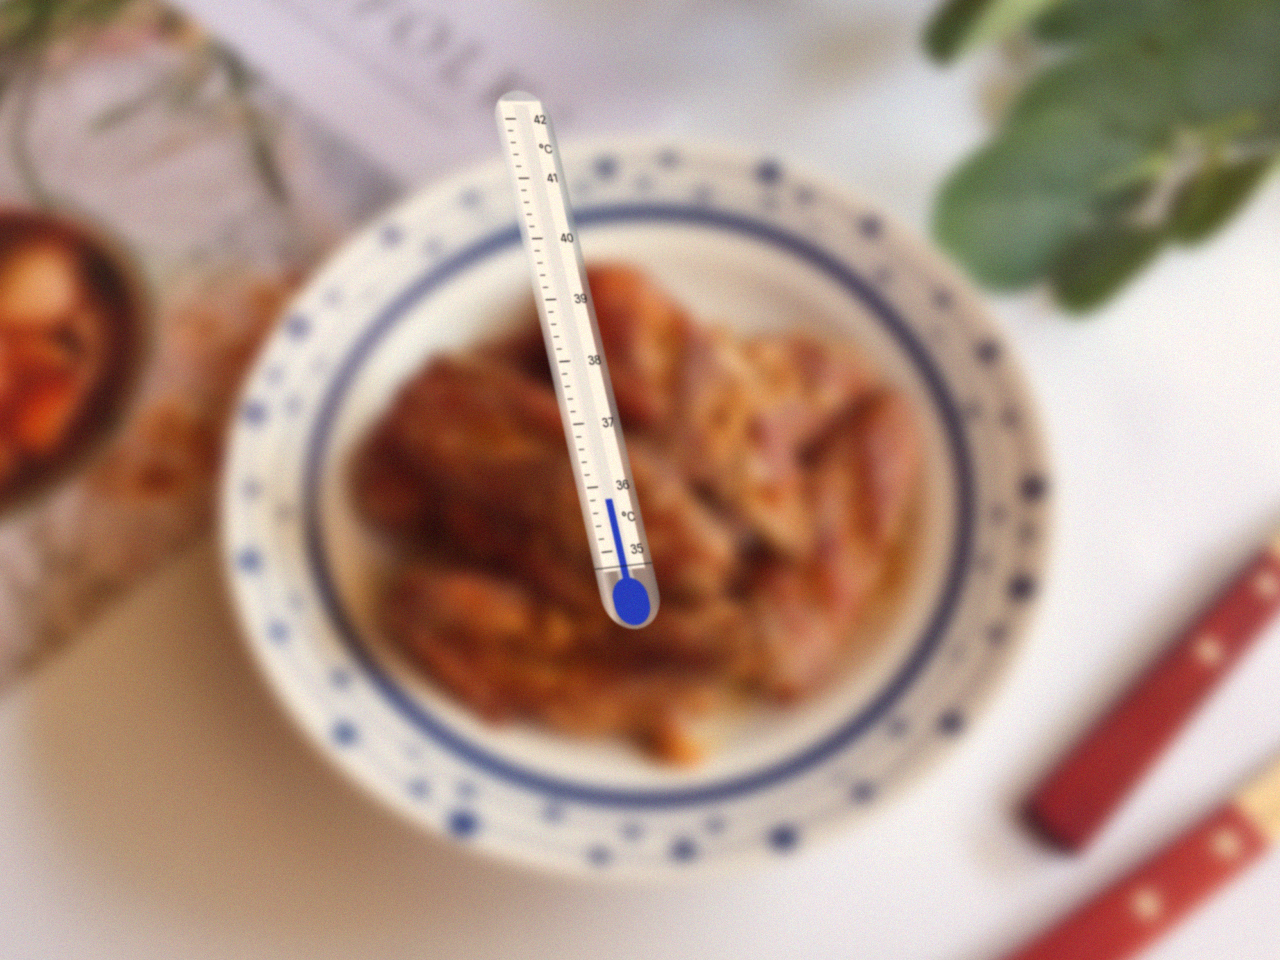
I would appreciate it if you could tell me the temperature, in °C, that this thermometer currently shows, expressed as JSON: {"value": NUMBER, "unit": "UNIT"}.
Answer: {"value": 35.8, "unit": "°C"}
